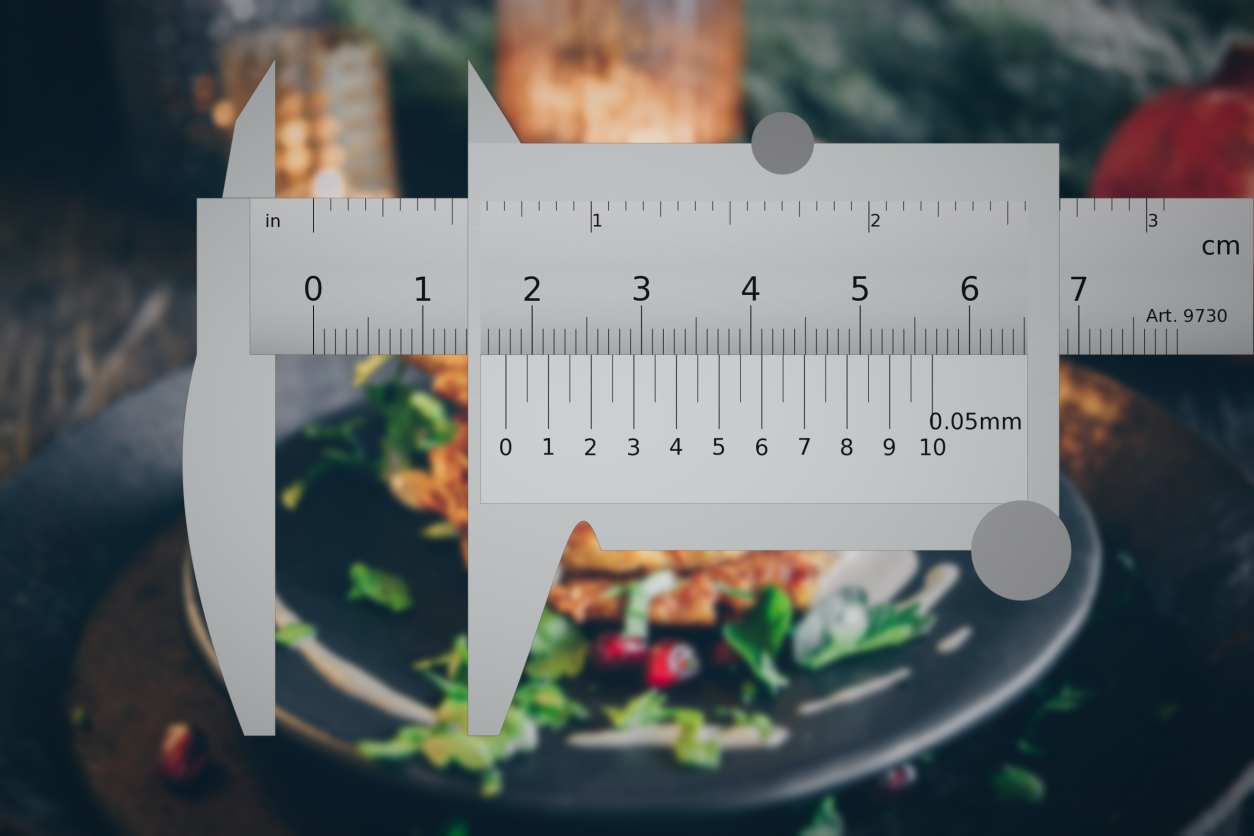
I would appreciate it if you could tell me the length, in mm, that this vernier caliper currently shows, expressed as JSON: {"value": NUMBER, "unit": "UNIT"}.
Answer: {"value": 17.6, "unit": "mm"}
